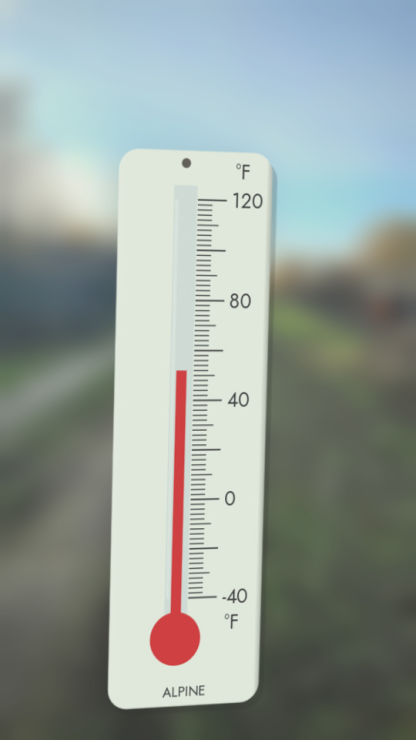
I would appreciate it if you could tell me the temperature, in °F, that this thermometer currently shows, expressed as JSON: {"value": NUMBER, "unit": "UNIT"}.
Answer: {"value": 52, "unit": "°F"}
